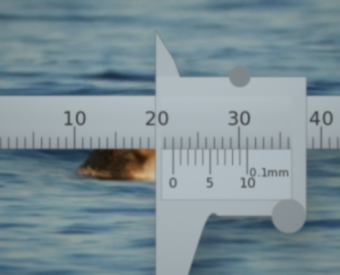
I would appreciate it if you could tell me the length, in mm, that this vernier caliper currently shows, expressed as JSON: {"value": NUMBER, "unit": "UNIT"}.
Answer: {"value": 22.0, "unit": "mm"}
